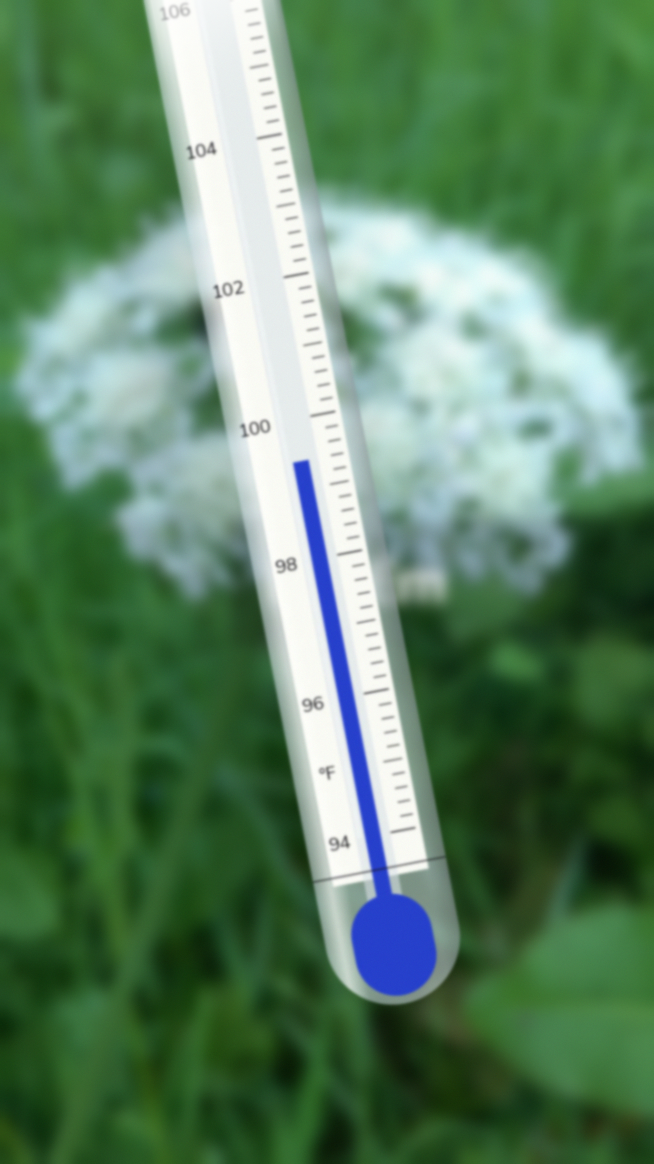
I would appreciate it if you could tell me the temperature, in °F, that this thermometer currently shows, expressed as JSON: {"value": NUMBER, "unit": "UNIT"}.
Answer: {"value": 99.4, "unit": "°F"}
